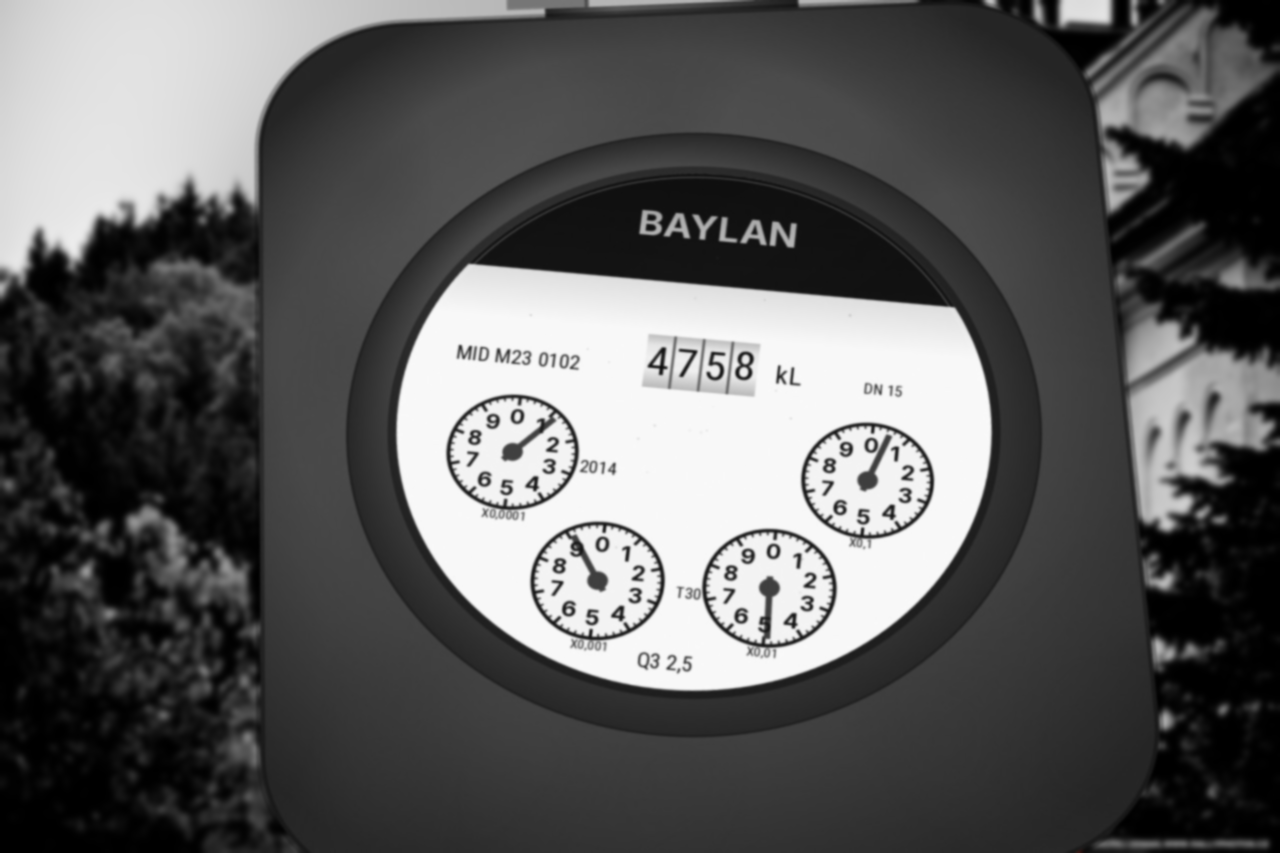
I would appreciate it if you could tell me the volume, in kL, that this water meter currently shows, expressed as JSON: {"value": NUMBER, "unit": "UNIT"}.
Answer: {"value": 4758.0491, "unit": "kL"}
